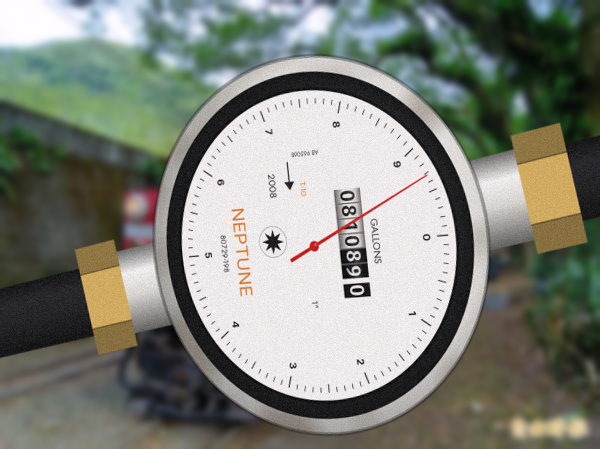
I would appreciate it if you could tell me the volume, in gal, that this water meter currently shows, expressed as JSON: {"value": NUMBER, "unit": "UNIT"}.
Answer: {"value": 810889.3, "unit": "gal"}
